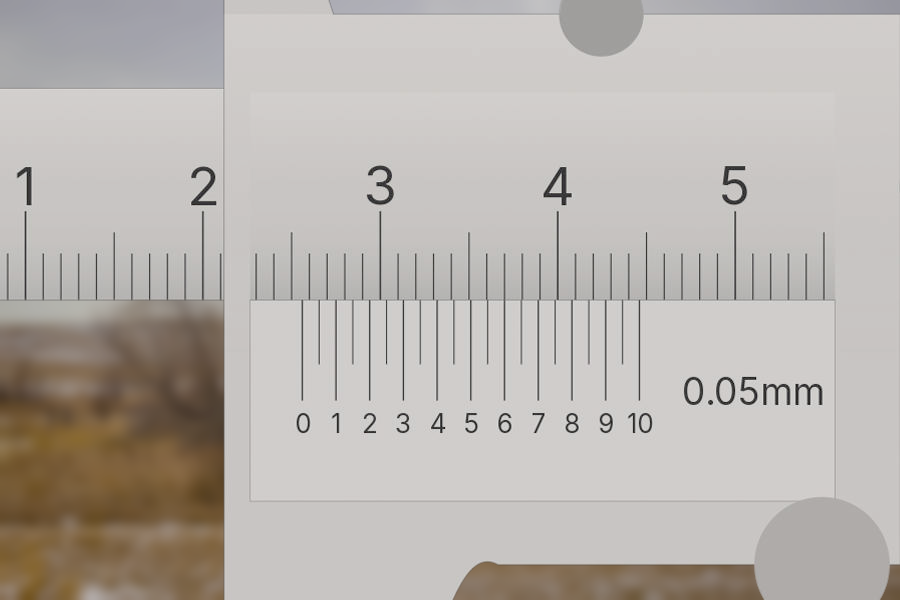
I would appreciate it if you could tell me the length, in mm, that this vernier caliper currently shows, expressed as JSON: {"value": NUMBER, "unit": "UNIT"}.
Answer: {"value": 25.6, "unit": "mm"}
